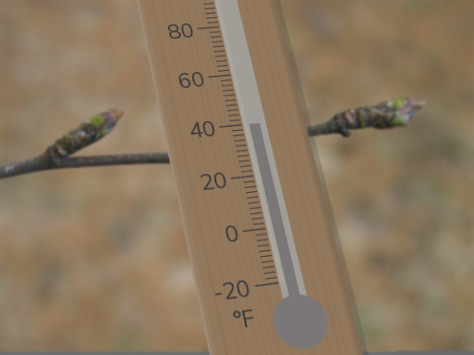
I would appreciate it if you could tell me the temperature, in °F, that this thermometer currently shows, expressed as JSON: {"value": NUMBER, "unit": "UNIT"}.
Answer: {"value": 40, "unit": "°F"}
